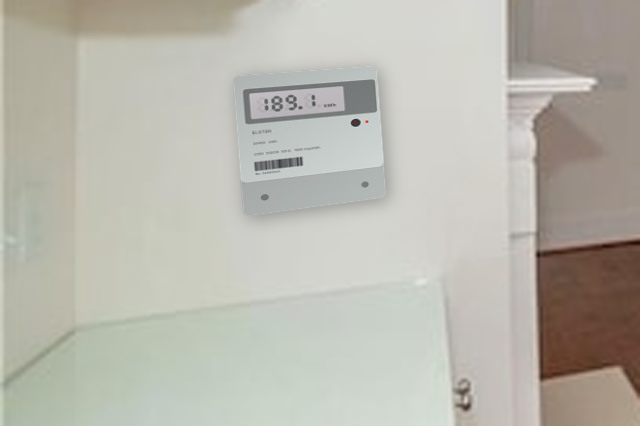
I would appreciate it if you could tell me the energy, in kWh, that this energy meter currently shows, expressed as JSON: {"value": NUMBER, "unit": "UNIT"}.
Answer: {"value": 189.1, "unit": "kWh"}
